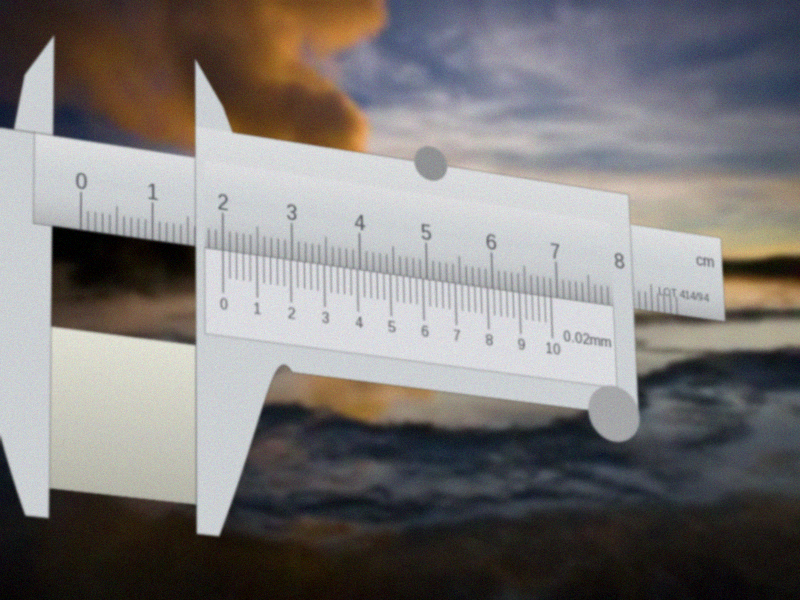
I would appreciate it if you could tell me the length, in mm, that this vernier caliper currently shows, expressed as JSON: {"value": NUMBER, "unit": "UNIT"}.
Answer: {"value": 20.0, "unit": "mm"}
